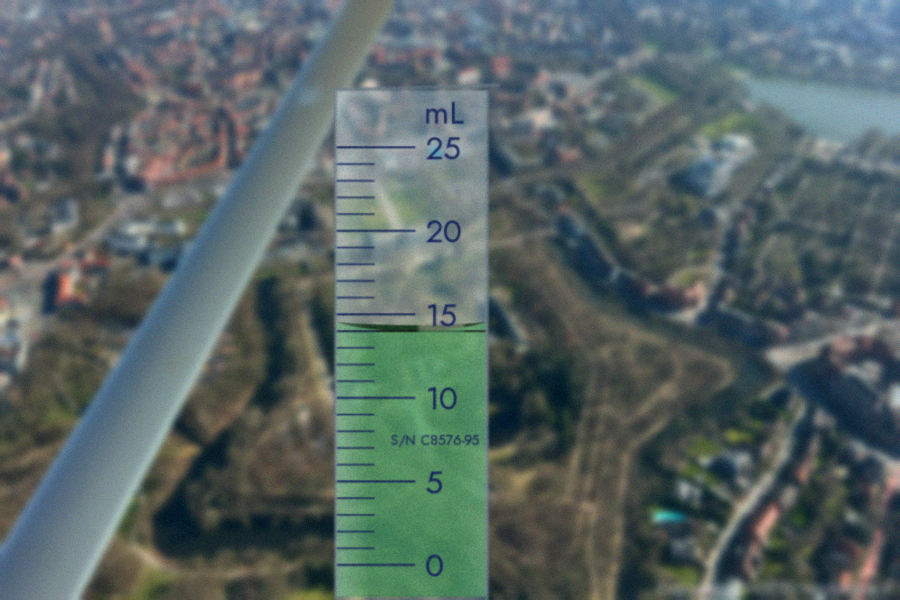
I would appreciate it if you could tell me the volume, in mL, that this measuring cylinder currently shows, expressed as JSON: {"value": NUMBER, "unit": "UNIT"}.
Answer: {"value": 14, "unit": "mL"}
